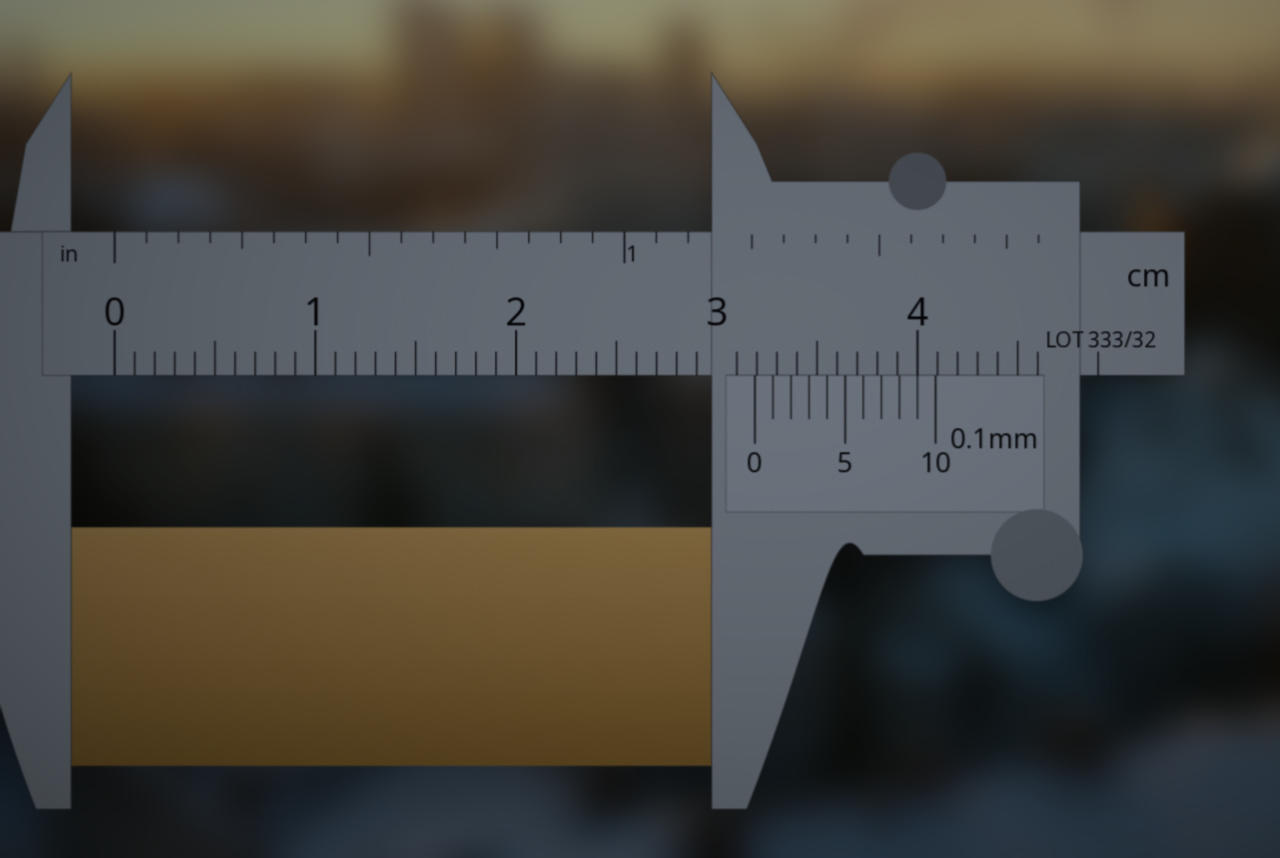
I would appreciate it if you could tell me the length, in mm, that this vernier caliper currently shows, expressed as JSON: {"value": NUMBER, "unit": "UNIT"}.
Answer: {"value": 31.9, "unit": "mm"}
